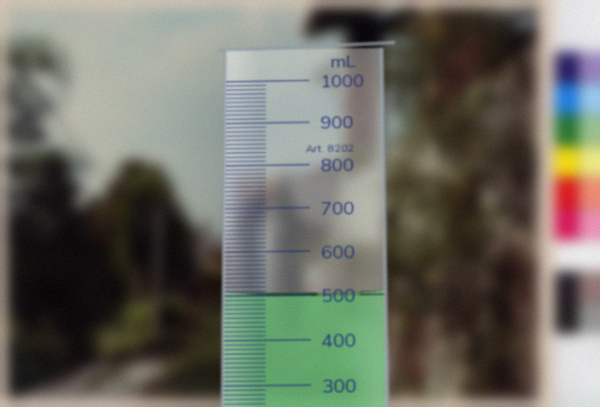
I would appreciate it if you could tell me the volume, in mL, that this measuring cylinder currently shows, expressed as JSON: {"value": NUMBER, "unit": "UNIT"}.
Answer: {"value": 500, "unit": "mL"}
